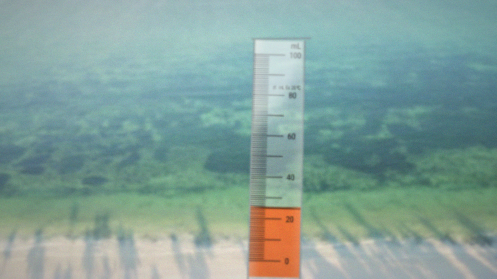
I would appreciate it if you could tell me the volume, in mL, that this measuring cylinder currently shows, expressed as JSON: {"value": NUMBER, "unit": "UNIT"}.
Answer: {"value": 25, "unit": "mL"}
